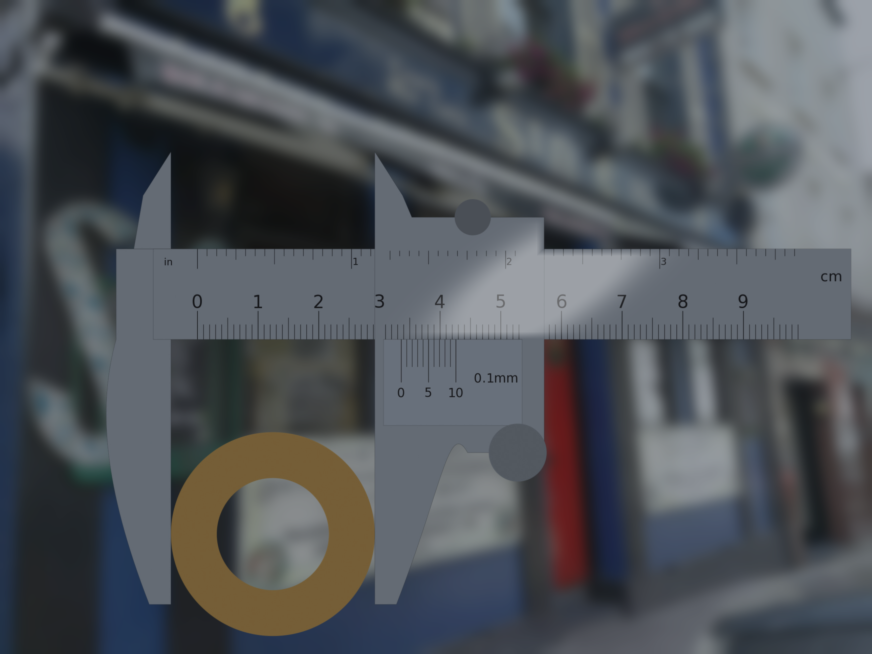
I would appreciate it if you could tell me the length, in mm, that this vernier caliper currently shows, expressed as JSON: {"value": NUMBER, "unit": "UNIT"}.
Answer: {"value": 33.6, "unit": "mm"}
